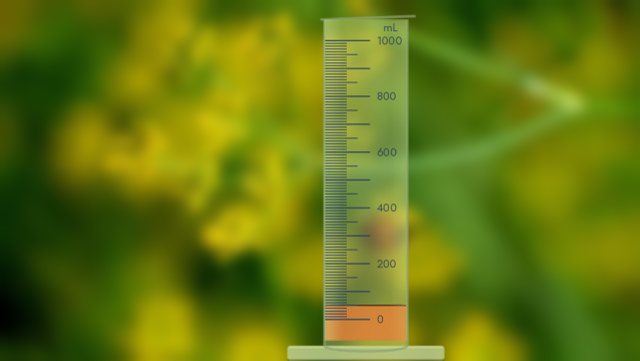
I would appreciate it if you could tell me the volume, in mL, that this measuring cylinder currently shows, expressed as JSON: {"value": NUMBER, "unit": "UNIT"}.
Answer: {"value": 50, "unit": "mL"}
